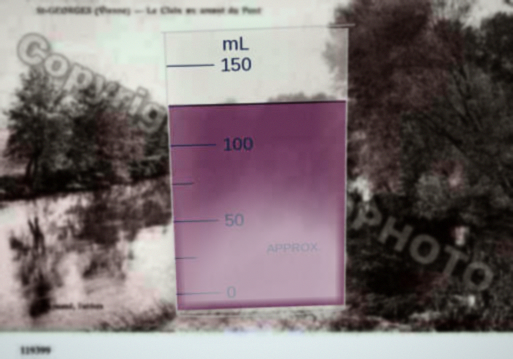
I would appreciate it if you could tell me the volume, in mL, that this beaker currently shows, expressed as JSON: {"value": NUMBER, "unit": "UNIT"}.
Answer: {"value": 125, "unit": "mL"}
